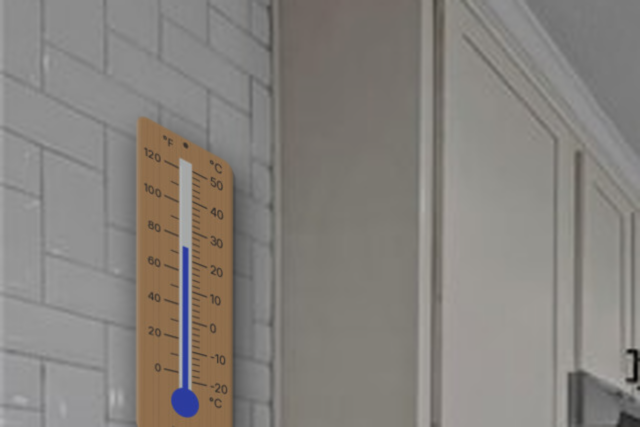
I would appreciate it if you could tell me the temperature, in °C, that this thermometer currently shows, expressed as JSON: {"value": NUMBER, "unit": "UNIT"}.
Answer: {"value": 24, "unit": "°C"}
